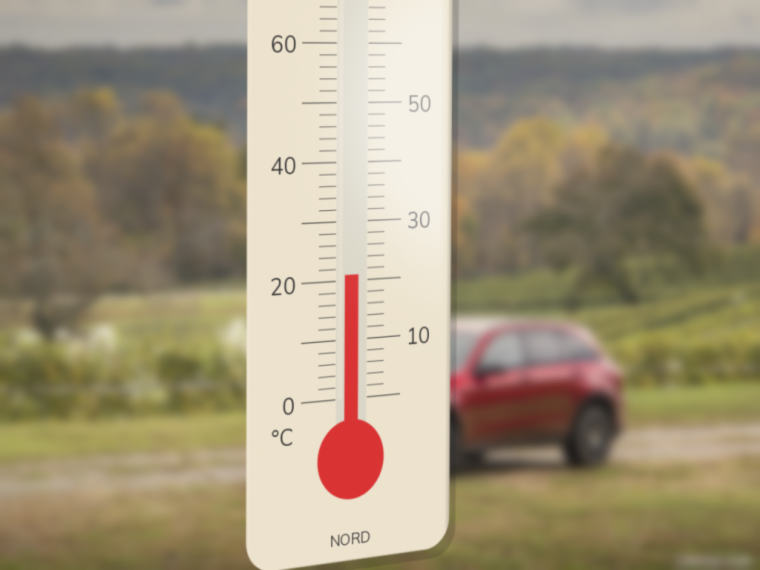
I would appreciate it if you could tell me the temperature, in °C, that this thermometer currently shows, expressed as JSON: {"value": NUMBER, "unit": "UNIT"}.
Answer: {"value": 21, "unit": "°C"}
